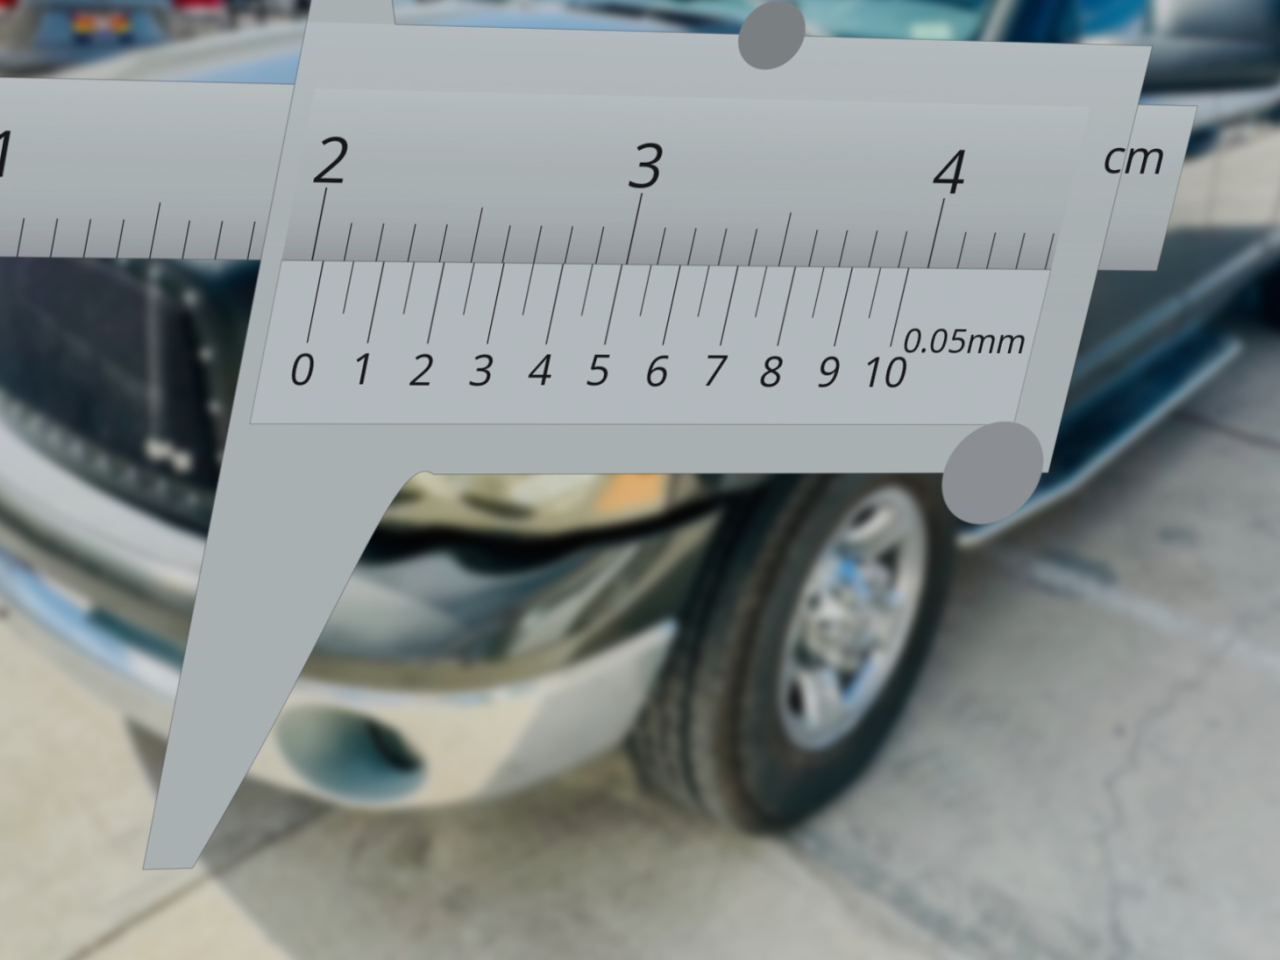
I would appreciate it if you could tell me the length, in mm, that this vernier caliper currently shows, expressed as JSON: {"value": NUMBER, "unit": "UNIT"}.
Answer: {"value": 20.35, "unit": "mm"}
